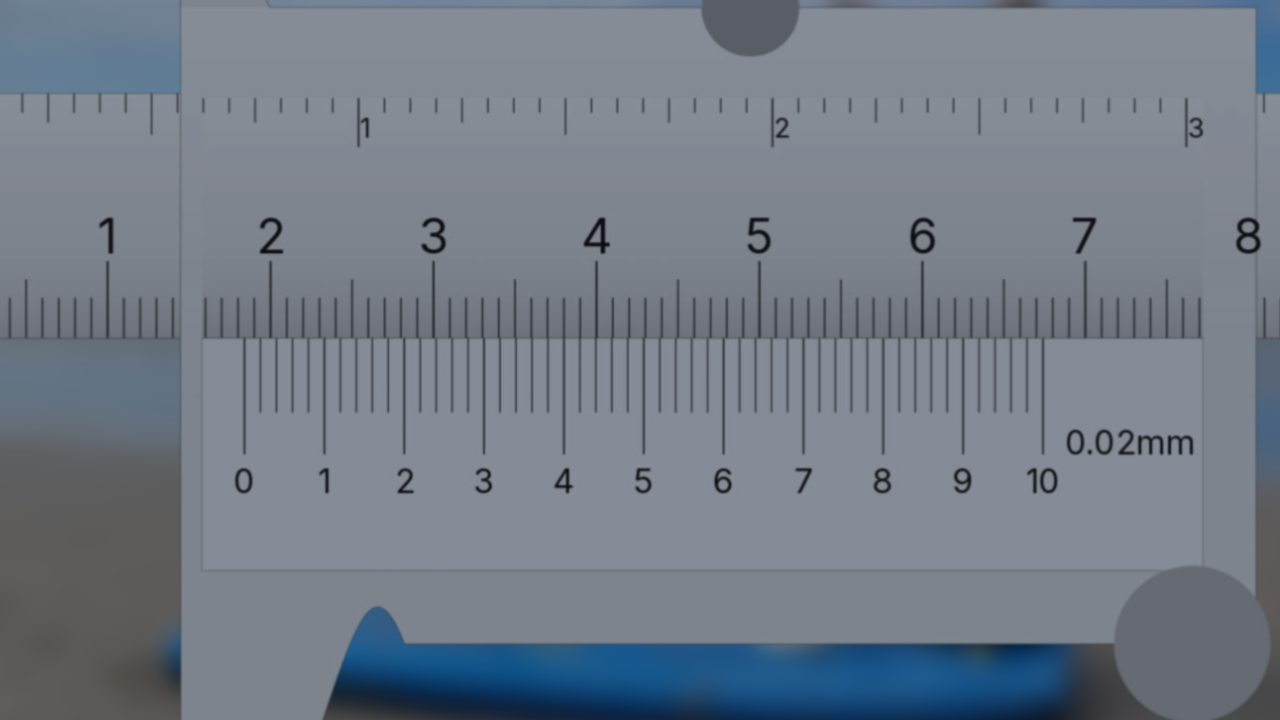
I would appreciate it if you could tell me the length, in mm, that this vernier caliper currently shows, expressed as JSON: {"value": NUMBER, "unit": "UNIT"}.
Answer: {"value": 18.4, "unit": "mm"}
